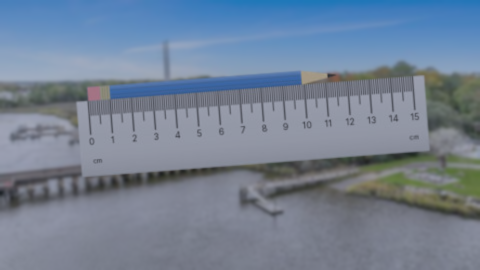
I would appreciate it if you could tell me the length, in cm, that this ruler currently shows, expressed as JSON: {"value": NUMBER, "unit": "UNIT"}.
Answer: {"value": 11.5, "unit": "cm"}
